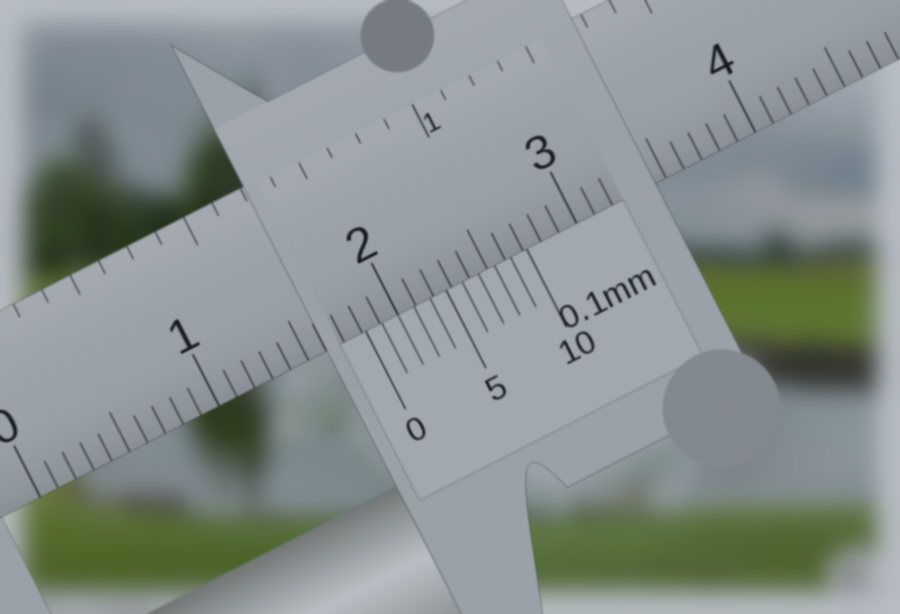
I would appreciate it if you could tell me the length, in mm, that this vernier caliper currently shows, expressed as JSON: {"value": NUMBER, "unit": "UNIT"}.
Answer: {"value": 18.2, "unit": "mm"}
